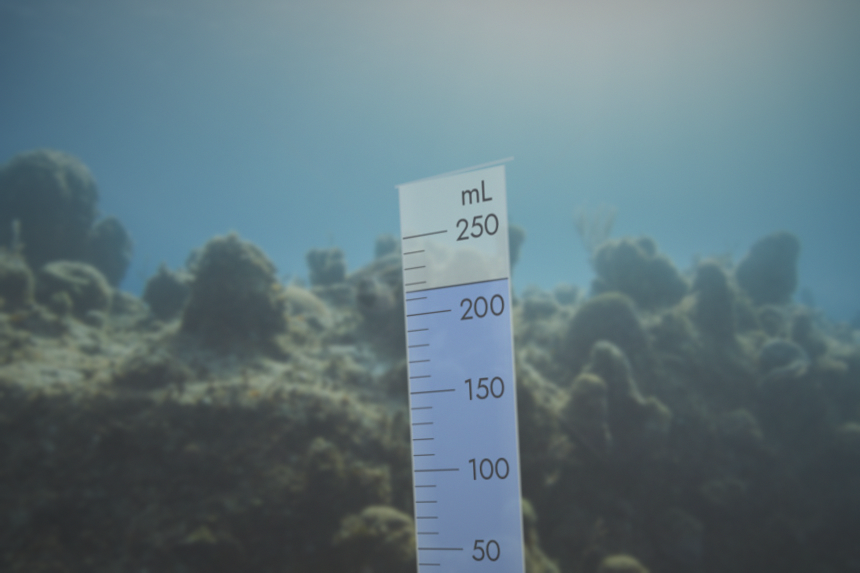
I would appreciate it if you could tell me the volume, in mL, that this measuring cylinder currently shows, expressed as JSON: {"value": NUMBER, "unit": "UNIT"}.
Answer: {"value": 215, "unit": "mL"}
